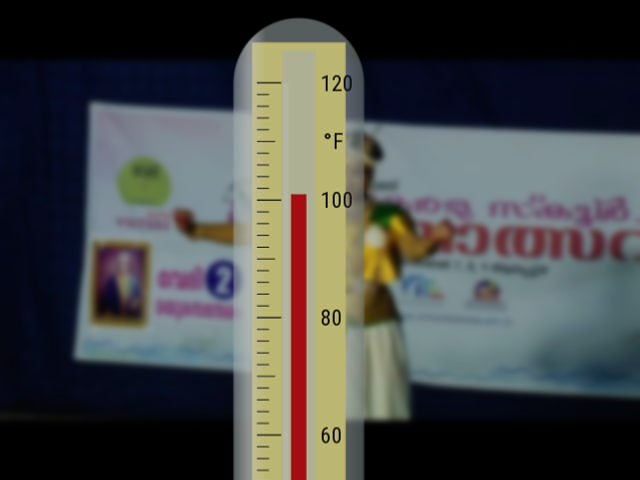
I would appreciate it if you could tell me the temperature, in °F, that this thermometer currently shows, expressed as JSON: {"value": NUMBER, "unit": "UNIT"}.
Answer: {"value": 101, "unit": "°F"}
